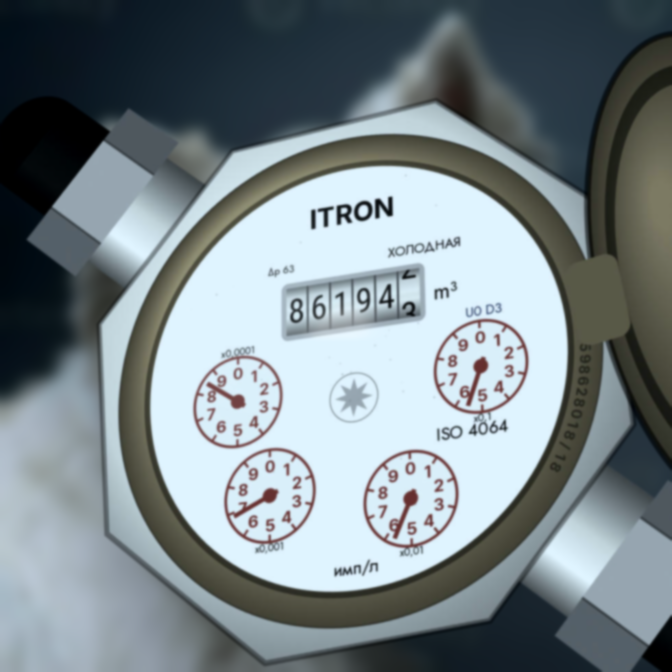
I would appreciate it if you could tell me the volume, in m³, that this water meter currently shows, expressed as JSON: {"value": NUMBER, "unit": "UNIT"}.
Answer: {"value": 861942.5568, "unit": "m³"}
